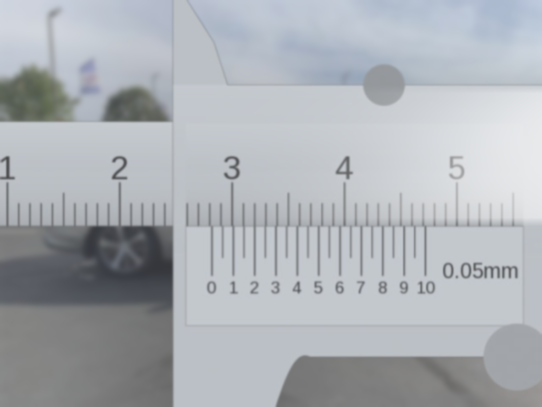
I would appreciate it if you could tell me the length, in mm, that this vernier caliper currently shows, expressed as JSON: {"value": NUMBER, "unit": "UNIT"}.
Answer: {"value": 28.2, "unit": "mm"}
